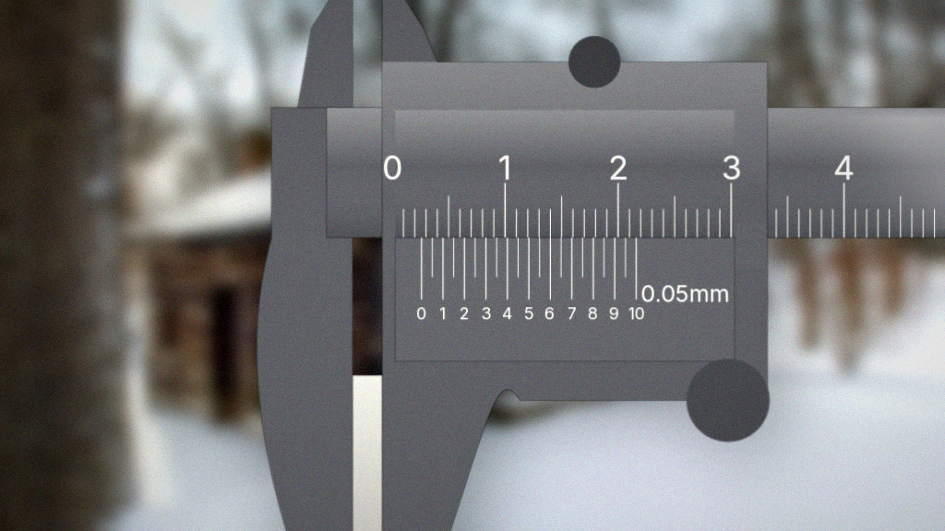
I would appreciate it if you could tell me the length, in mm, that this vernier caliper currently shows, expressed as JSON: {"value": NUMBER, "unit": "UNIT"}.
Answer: {"value": 2.6, "unit": "mm"}
